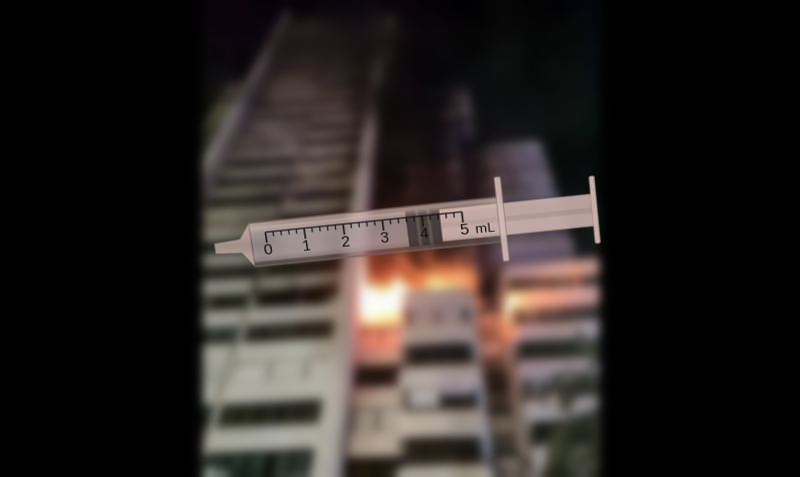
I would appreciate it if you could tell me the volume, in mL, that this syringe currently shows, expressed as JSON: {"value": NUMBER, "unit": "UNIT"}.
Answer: {"value": 3.6, "unit": "mL"}
